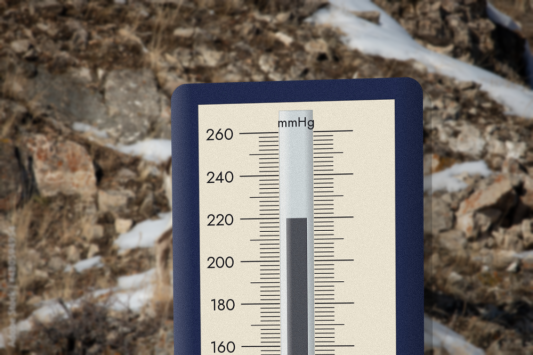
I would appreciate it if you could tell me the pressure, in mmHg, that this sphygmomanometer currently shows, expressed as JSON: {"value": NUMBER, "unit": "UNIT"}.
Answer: {"value": 220, "unit": "mmHg"}
